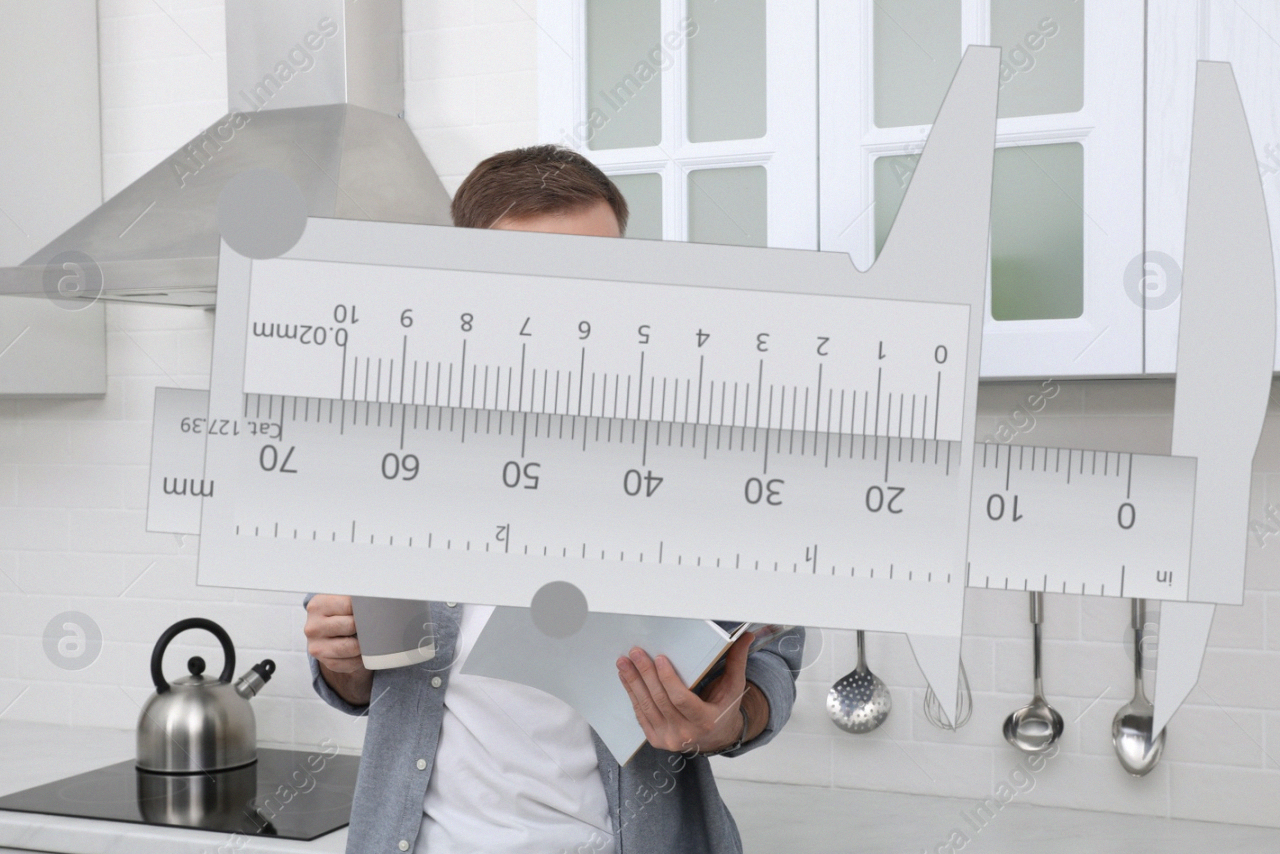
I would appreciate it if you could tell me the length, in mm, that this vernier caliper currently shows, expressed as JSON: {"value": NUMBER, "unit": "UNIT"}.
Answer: {"value": 16.2, "unit": "mm"}
